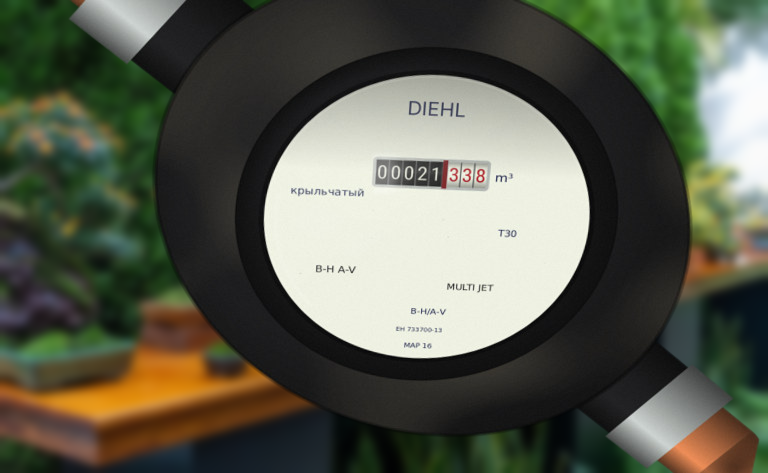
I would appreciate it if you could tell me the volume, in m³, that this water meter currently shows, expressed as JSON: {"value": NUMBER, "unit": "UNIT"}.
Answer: {"value": 21.338, "unit": "m³"}
